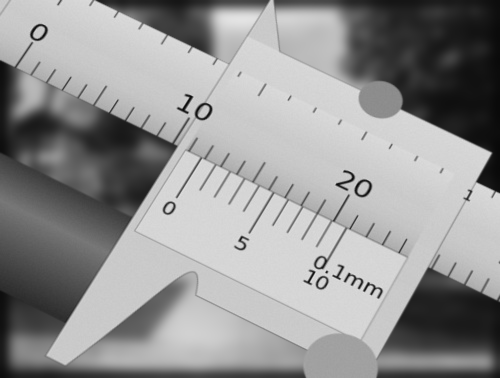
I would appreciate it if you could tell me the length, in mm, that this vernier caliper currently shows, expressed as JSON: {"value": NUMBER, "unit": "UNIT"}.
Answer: {"value": 11.8, "unit": "mm"}
